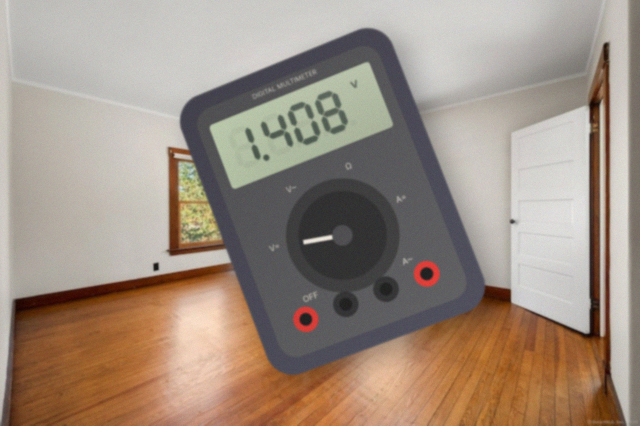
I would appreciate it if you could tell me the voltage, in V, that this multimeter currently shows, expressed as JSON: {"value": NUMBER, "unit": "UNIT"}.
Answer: {"value": 1.408, "unit": "V"}
